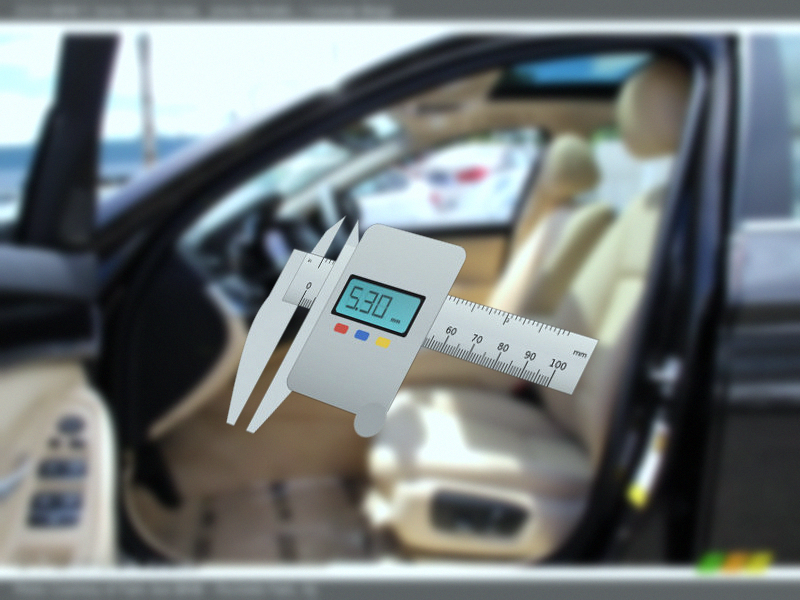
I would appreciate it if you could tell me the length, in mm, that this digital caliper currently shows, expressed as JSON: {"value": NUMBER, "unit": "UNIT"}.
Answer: {"value": 5.30, "unit": "mm"}
